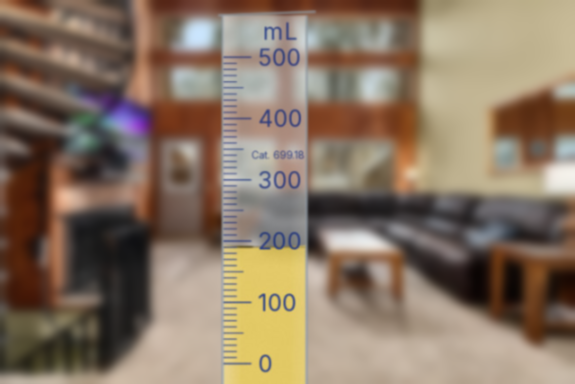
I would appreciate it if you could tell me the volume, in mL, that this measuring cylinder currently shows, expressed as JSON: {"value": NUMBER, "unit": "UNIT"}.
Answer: {"value": 190, "unit": "mL"}
